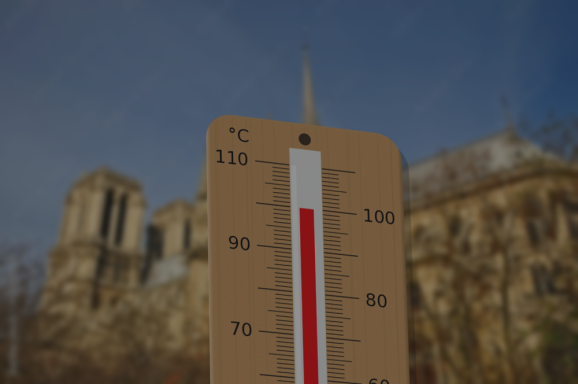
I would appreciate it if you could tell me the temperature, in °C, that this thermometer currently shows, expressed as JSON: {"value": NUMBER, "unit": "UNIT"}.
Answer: {"value": 100, "unit": "°C"}
